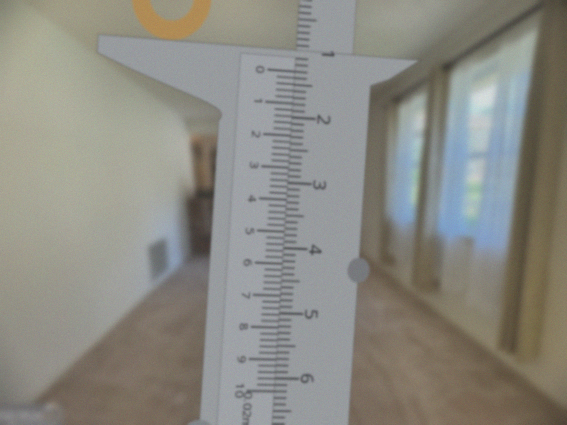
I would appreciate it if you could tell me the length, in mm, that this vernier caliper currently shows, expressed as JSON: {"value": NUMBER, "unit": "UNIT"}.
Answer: {"value": 13.0, "unit": "mm"}
